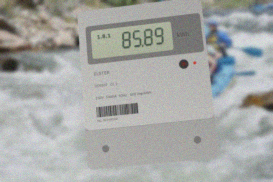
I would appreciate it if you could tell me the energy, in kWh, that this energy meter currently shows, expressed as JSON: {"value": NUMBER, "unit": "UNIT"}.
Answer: {"value": 85.89, "unit": "kWh"}
